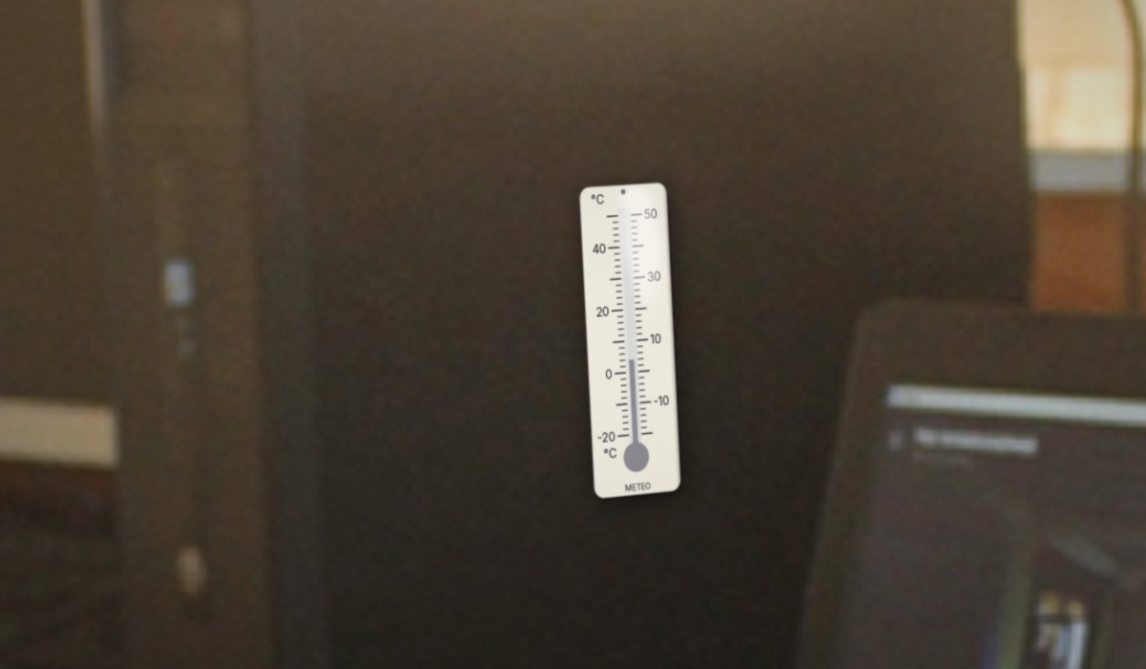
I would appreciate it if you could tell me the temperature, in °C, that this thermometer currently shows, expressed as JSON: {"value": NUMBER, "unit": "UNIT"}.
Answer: {"value": 4, "unit": "°C"}
